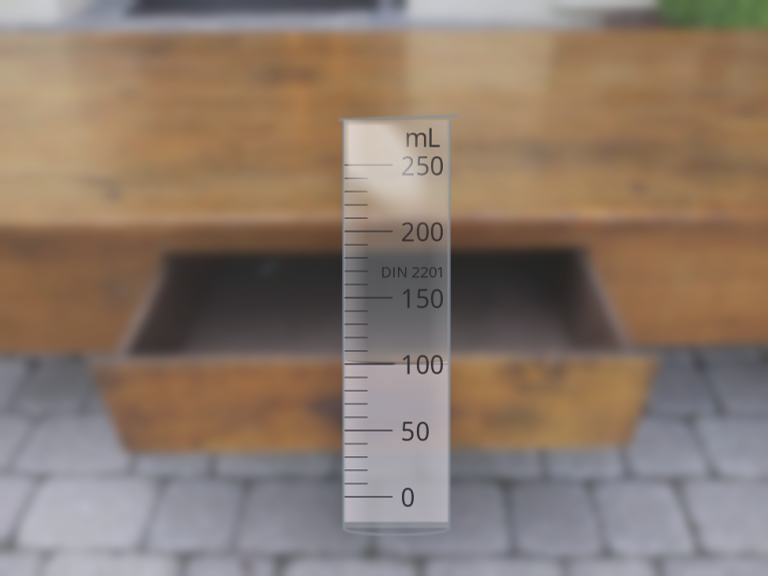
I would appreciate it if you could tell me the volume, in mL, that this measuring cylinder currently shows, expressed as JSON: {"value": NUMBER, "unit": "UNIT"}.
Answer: {"value": 100, "unit": "mL"}
